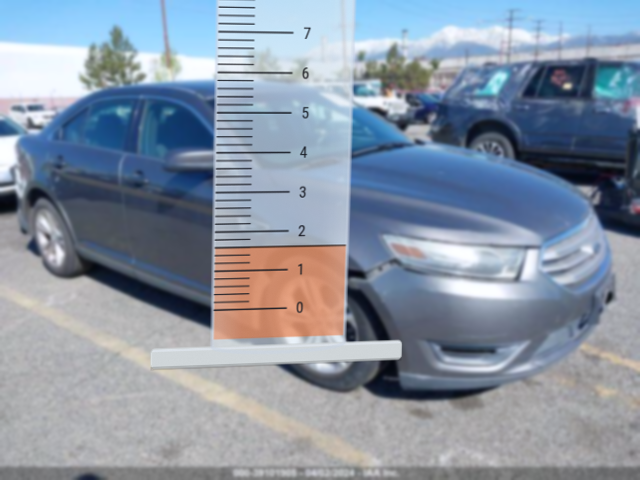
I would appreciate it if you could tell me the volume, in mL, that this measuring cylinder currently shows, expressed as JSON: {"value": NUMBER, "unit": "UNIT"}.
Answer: {"value": 1.6, "unit": "mL"}
